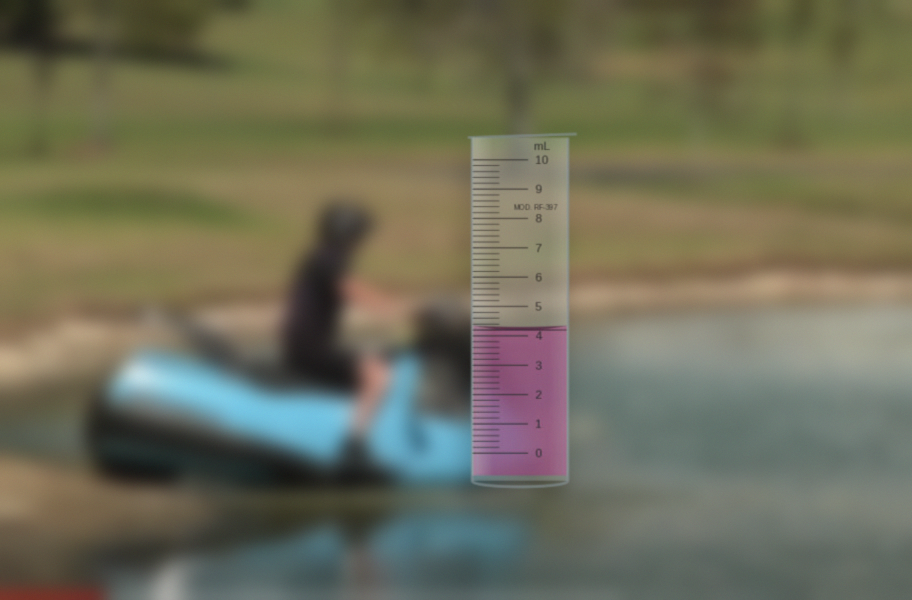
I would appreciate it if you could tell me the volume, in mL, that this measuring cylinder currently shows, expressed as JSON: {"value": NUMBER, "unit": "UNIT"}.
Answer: {"value": 4.2, "unit": "mL"}
